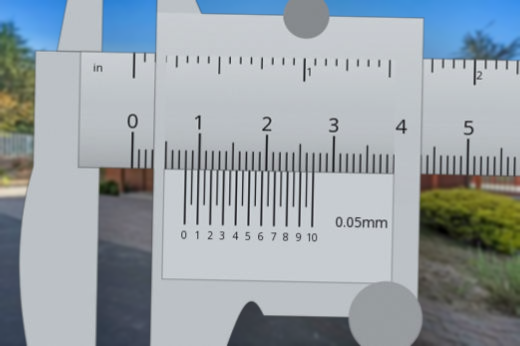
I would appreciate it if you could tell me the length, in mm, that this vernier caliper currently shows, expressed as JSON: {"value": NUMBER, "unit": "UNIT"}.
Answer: {"value": 8.0, "unit": "mm"}
